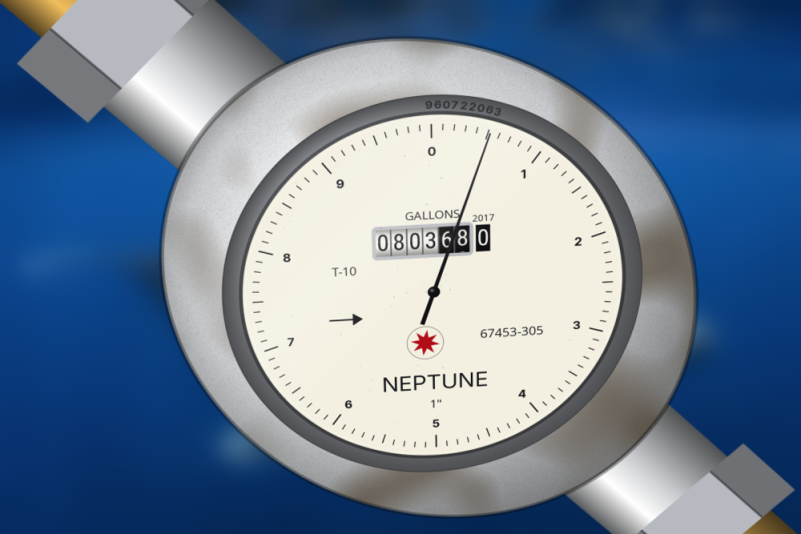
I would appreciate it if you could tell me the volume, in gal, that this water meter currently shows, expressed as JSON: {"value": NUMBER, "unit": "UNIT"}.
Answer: {"value": 803680.5, "unit": "gal"}
